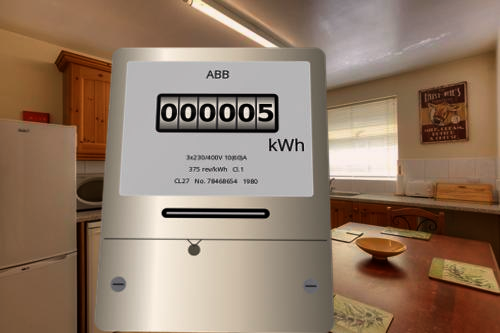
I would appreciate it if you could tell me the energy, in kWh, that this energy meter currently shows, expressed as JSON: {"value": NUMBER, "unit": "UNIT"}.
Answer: {"value": 5, "unit": "kWh"}
